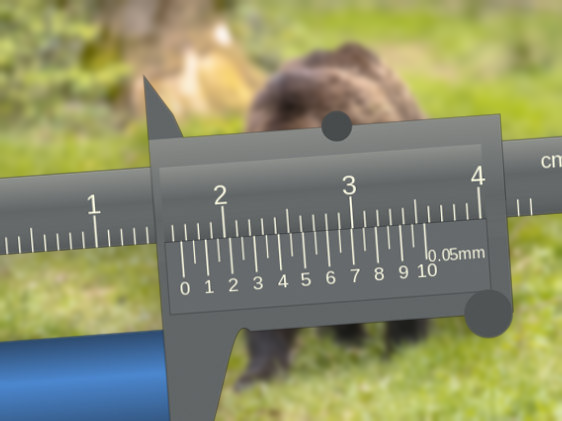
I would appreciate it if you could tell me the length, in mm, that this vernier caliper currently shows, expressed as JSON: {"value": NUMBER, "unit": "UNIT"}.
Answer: {"value": 16.6, "unit": "mm"}
